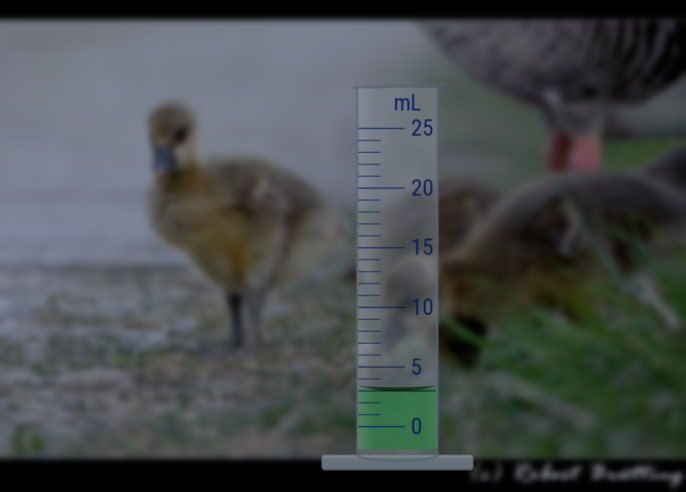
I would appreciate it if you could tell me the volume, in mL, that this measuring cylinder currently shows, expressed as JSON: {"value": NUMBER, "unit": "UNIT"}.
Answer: {"value": 3, "unit": "mL"}
